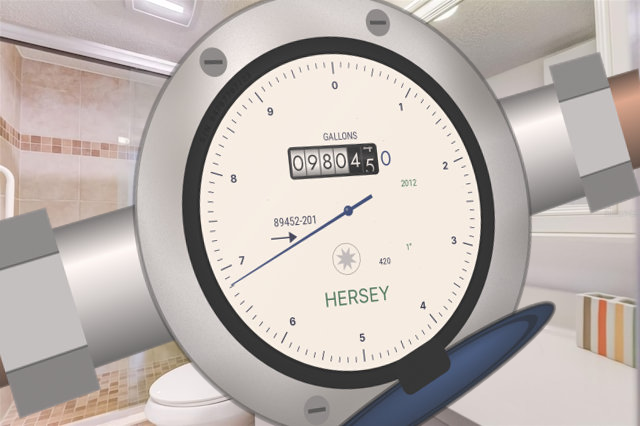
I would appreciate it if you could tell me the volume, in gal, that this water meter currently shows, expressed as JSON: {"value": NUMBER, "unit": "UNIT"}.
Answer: {"value": 980446.8, "unit": "gal"}
